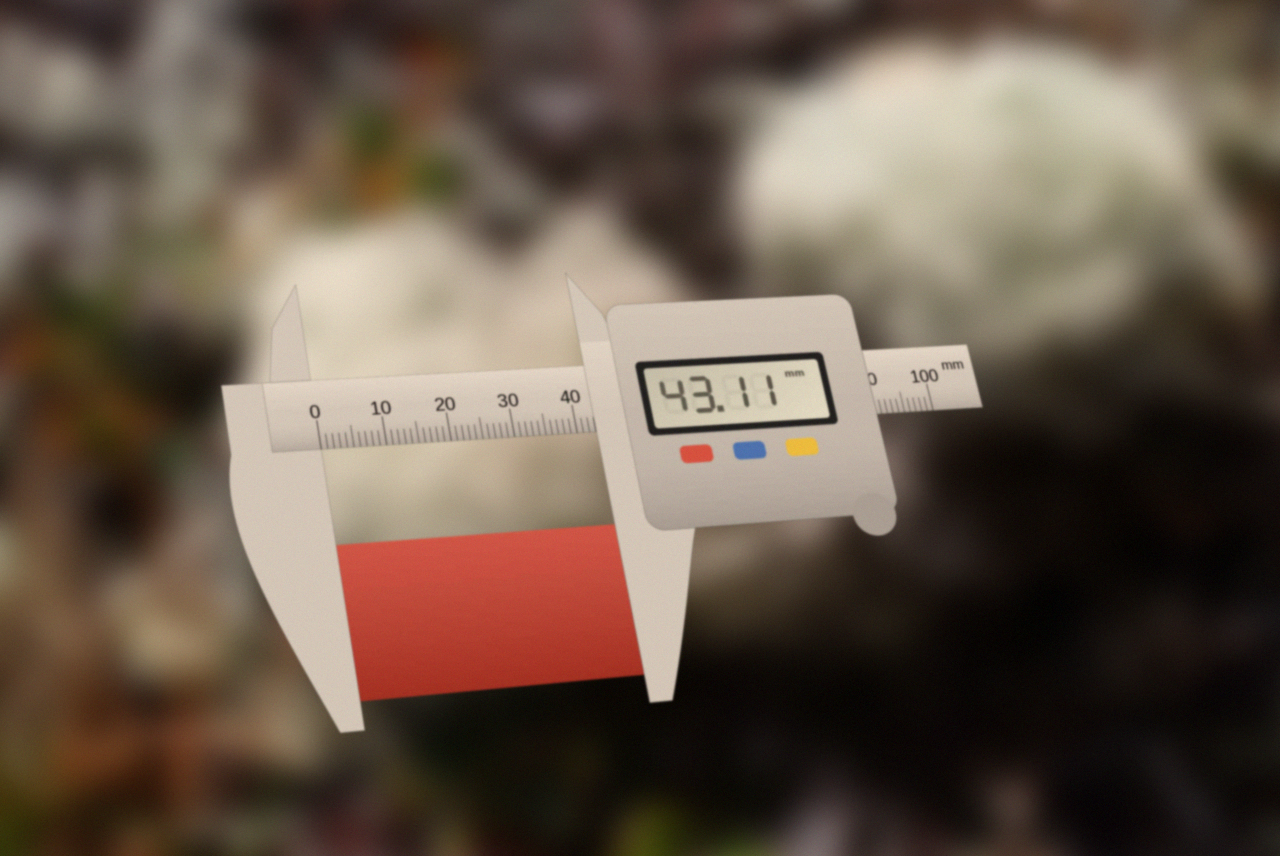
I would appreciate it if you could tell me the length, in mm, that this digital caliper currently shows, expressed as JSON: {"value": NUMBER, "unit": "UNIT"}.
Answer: {"value": 43.11, "unit": "mm"}
